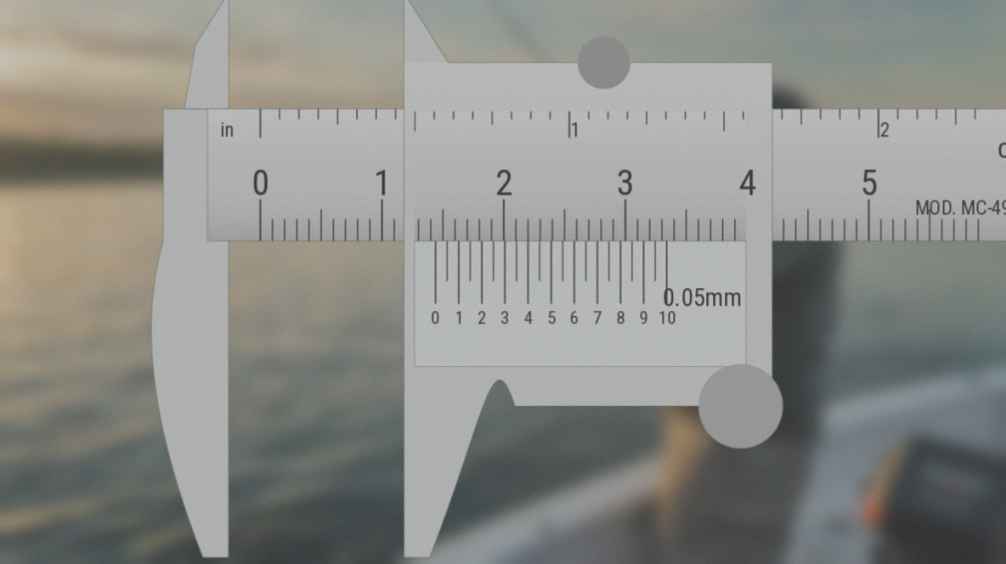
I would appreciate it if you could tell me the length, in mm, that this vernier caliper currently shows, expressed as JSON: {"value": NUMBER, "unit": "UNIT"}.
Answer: {"value": 14.4, "unit": "mm"}
